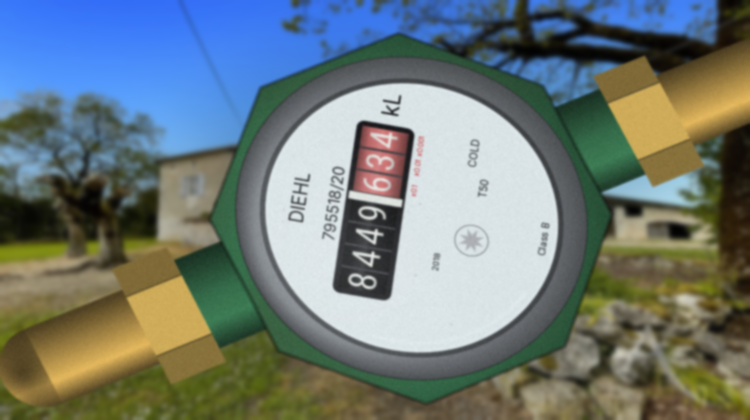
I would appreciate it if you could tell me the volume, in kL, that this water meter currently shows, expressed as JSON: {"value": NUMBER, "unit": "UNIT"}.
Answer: {"value": 8449.634, "unit": "kL"}
